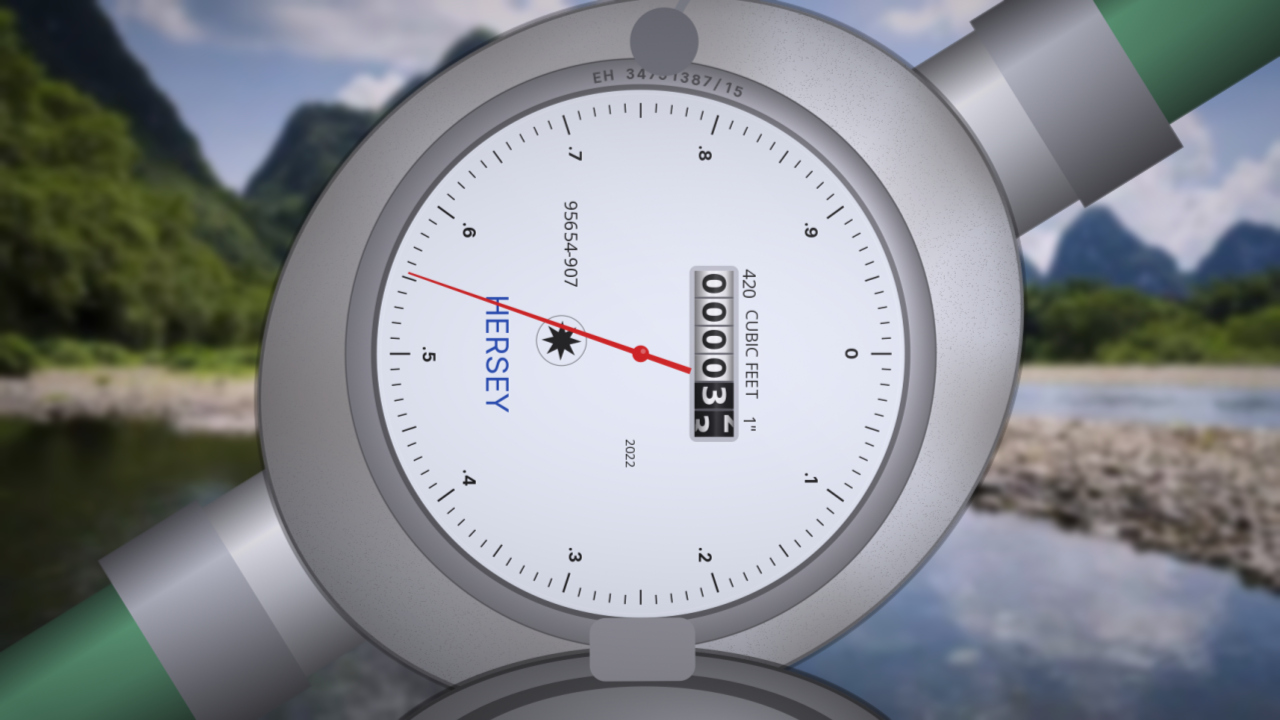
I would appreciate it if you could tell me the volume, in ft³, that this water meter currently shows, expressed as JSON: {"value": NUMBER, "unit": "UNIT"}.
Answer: {"value": 32.55, "unit": "ft³"}
